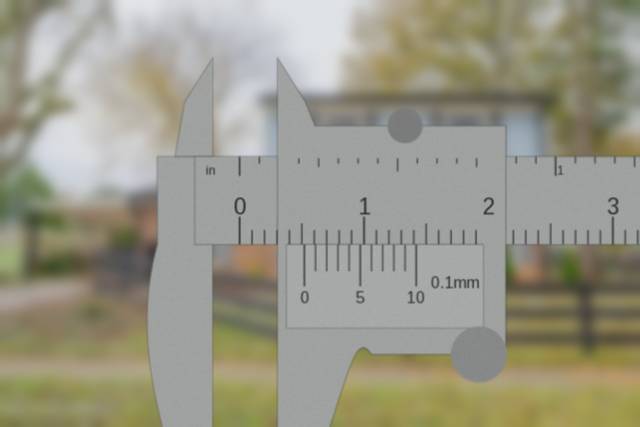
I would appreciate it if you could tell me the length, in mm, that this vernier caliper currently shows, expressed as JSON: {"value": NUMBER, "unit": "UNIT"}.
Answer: {"value": 5.2, "unit": "mm"}
